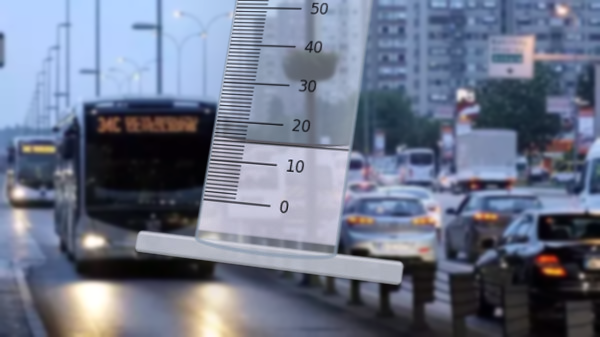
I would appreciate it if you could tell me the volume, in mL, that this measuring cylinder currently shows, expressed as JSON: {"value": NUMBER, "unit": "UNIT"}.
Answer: {"value": 15, "unit": "mL"}
